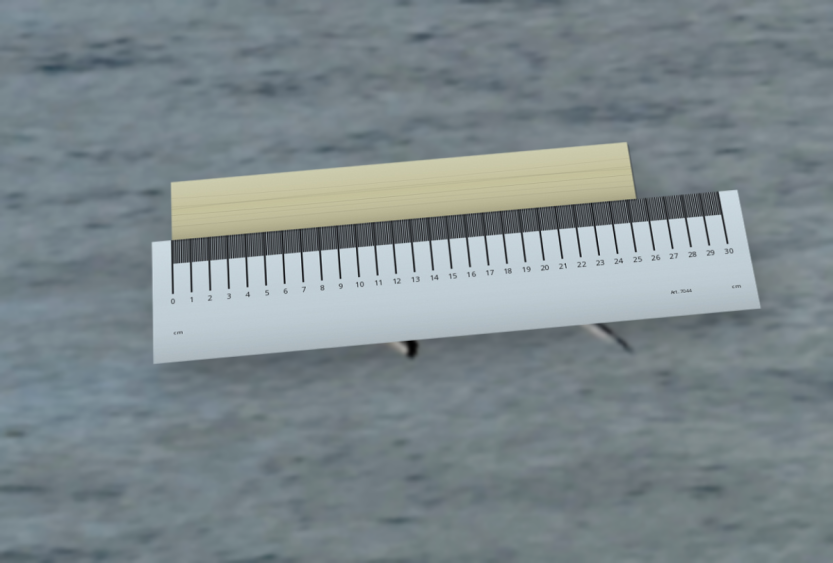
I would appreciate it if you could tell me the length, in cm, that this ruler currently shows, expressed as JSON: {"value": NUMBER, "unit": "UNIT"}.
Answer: {"value": 25.5, "unit": "cm"}
